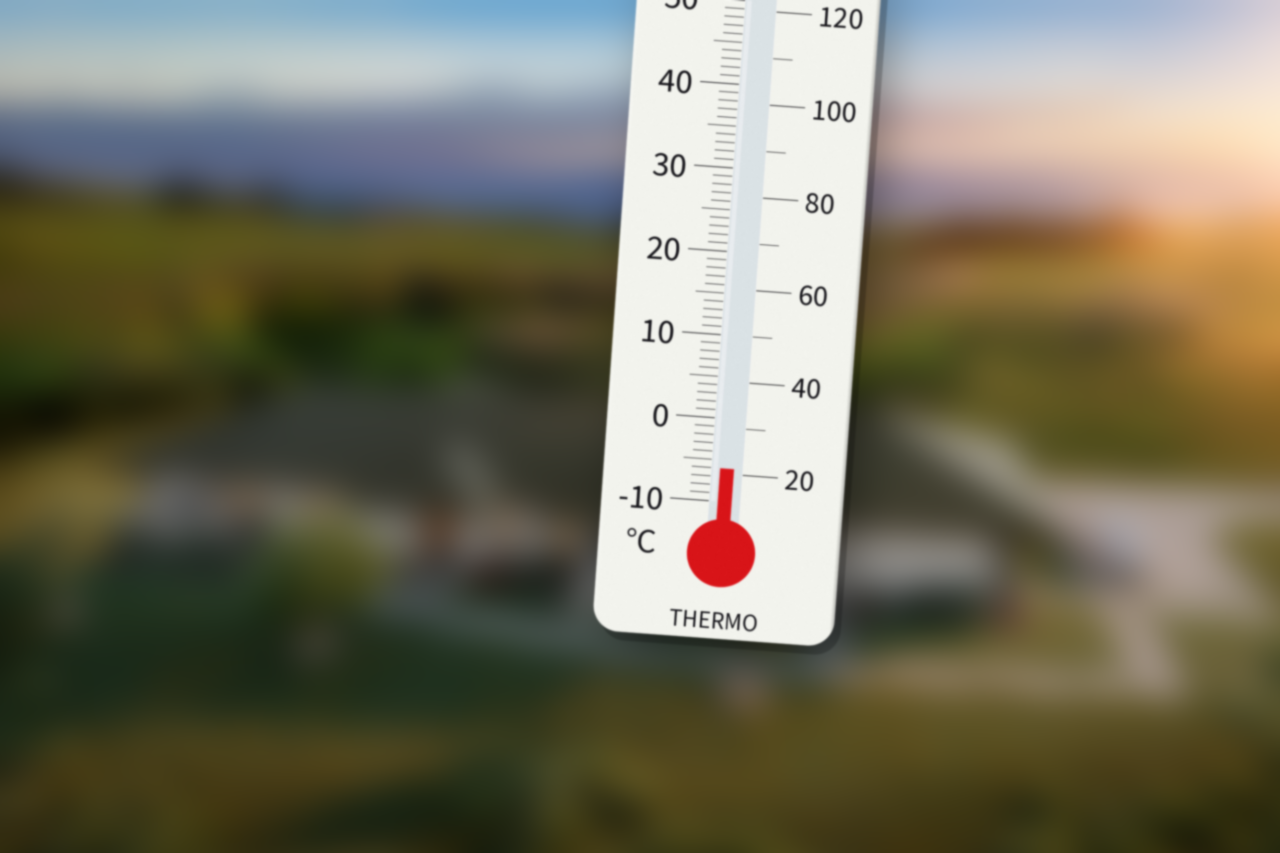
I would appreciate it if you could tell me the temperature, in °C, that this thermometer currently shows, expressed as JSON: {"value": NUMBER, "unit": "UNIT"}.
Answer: {"value": -6, "unit": "°C"}
